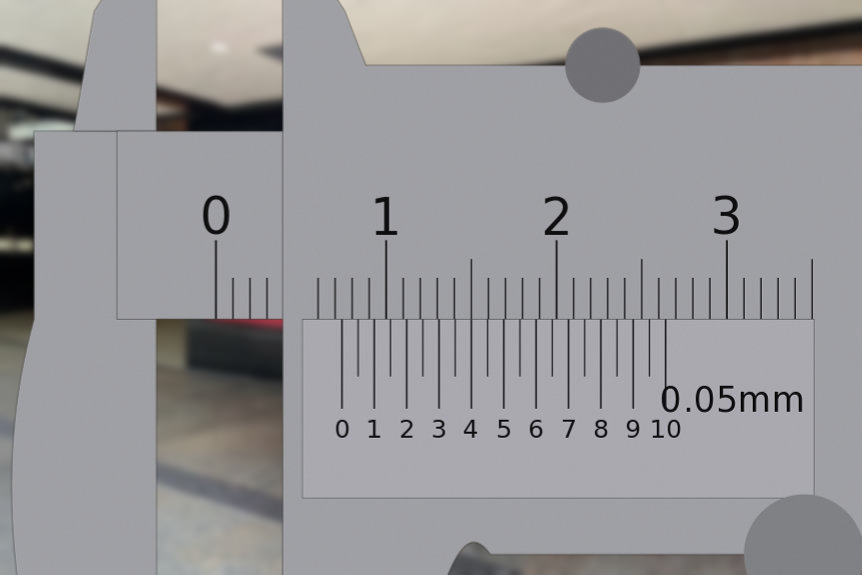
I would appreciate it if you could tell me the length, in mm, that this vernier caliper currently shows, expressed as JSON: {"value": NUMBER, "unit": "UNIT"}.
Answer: {"value": 7.4, "unit": "mm"}
